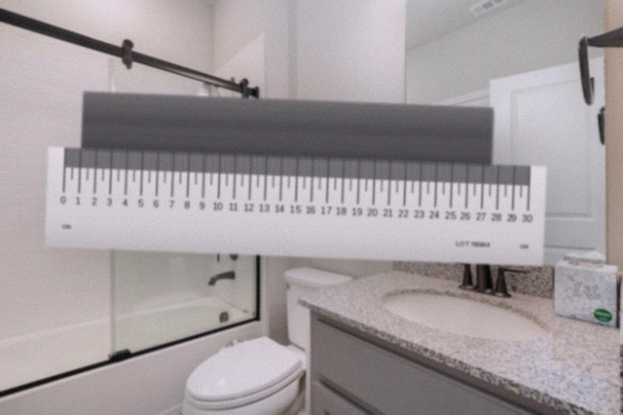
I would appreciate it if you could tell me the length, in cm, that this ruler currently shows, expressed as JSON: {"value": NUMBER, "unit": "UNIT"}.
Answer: {"value": 26.5, "unit": "cm"}
